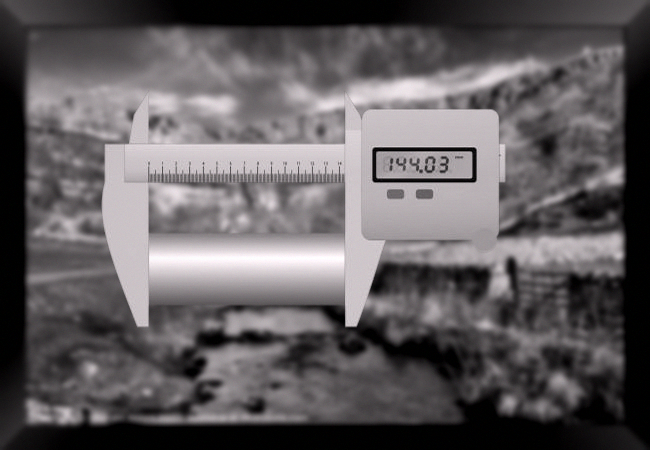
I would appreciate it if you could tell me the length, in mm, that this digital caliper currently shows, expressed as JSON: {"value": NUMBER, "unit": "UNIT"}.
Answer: {"value": 144.03, "unit": "mm"}
